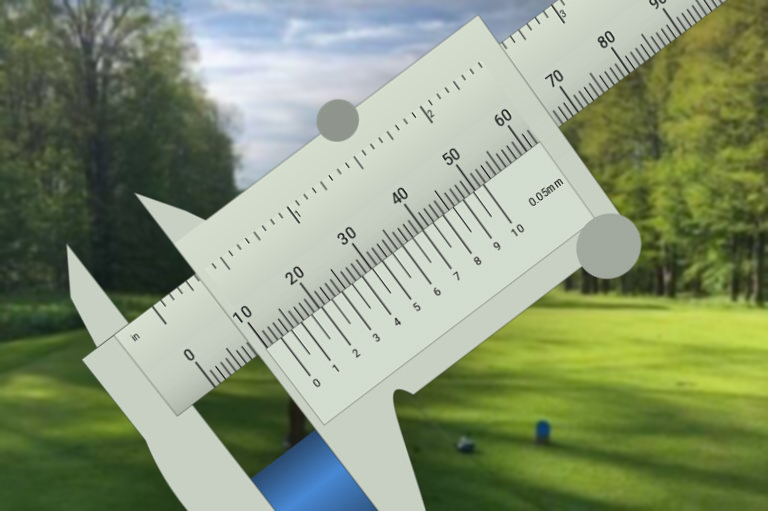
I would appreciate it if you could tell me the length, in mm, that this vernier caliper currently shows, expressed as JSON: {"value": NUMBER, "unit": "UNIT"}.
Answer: {"value": 12.6, "unit": "mm"}
